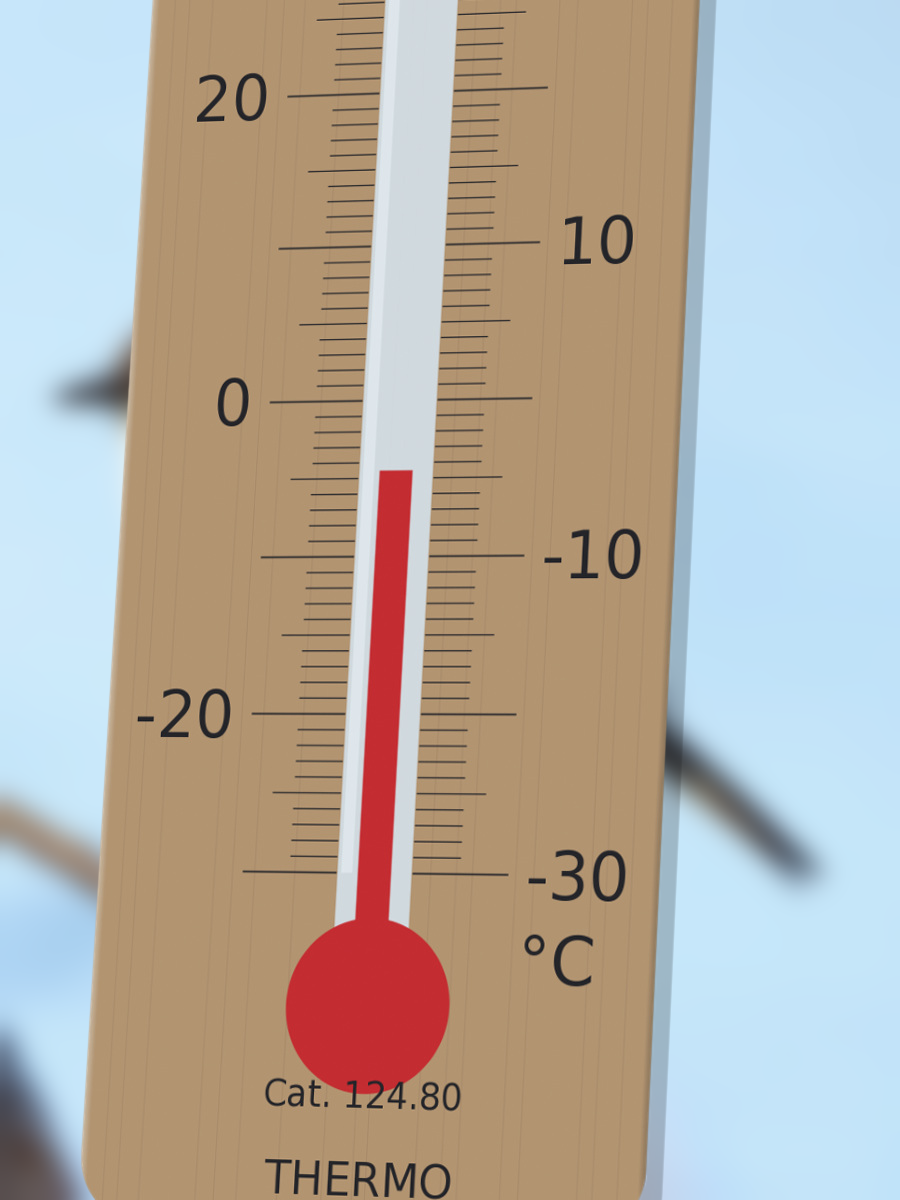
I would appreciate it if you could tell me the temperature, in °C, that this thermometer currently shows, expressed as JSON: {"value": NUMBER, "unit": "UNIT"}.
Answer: {"value": -4.5, "unit": "°C"}
